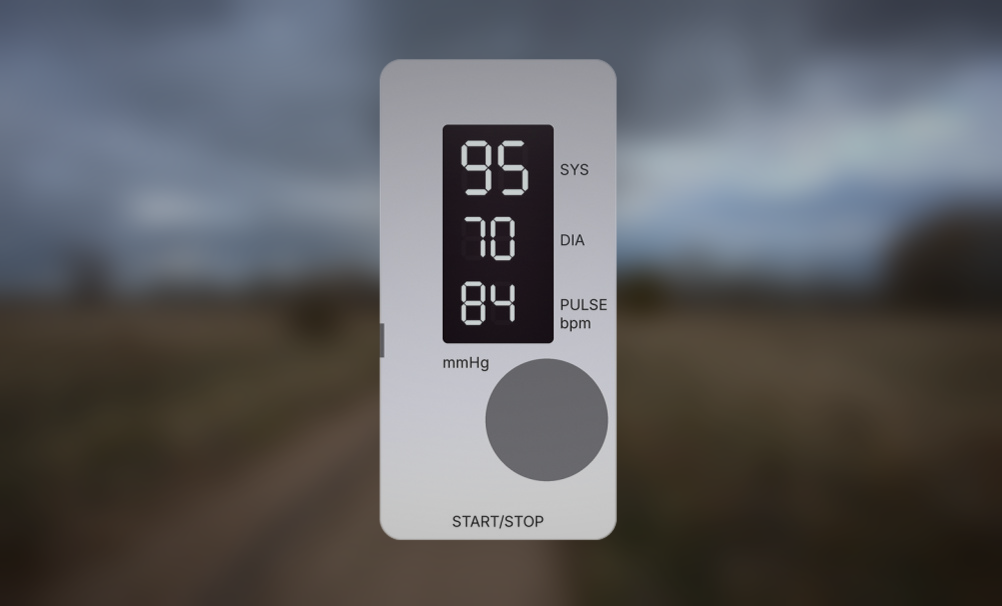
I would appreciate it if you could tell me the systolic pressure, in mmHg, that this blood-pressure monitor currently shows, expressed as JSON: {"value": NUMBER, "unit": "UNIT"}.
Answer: {"value": 95, "unit": "mmHg"}
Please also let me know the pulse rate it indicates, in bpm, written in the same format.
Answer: {"value": 84, "unit": "bpm"}
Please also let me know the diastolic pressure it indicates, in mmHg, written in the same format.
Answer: {"value": 70, "unit": "mmHg"}
